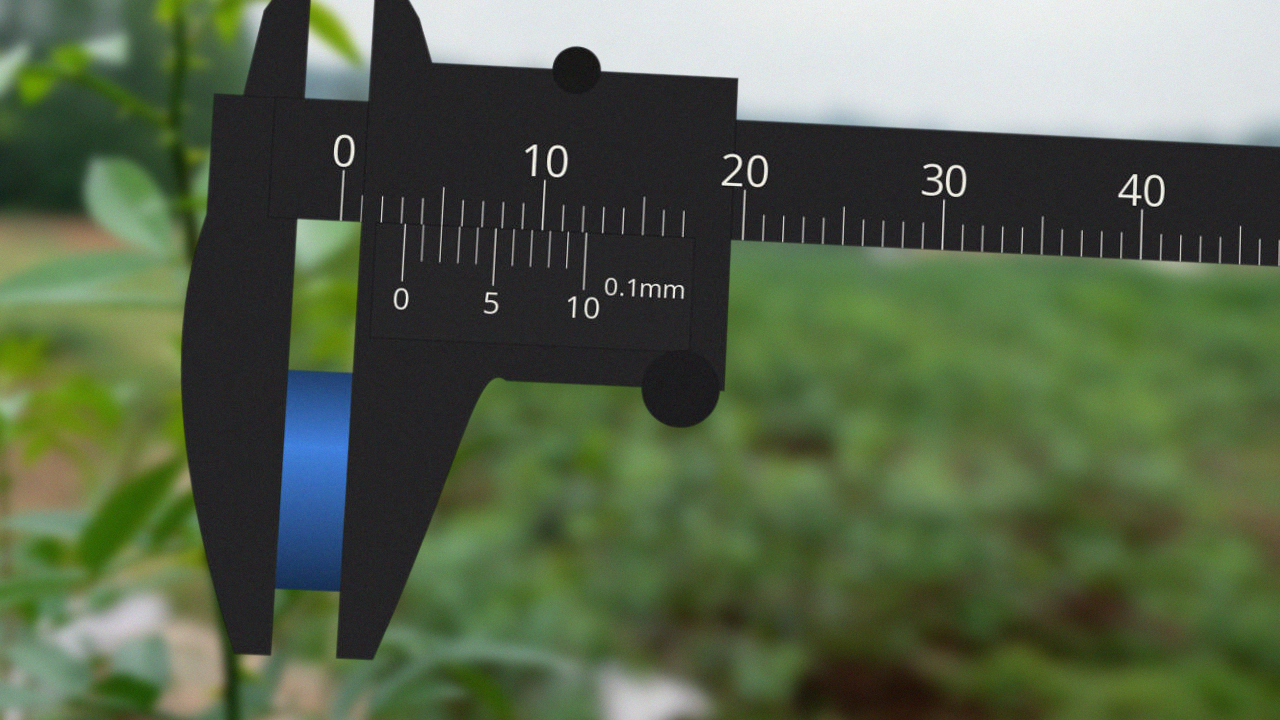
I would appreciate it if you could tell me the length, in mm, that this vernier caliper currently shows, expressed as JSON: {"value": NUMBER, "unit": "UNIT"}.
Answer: {"value": 3.2, "unit": "mm"}
